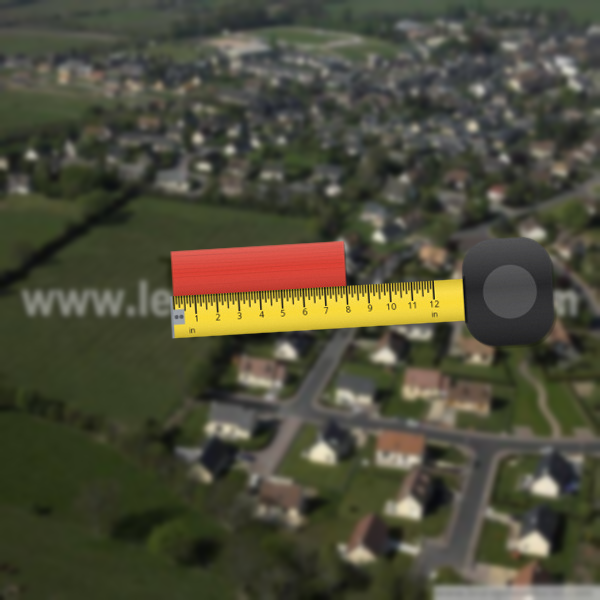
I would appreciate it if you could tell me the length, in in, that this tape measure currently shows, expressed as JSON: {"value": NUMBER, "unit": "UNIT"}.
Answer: {"value": 8, "unit": "in"}
